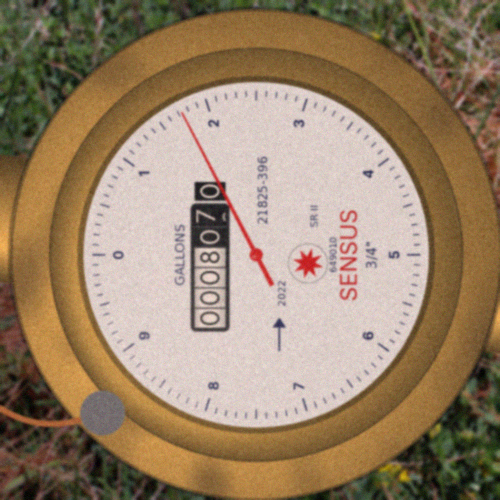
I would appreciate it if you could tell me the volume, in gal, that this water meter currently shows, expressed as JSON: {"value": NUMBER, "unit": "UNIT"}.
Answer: {"value": 8071.7, "unit": "gal"}
